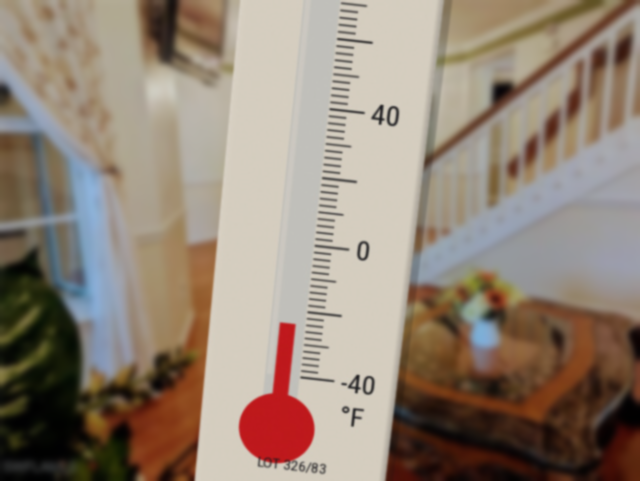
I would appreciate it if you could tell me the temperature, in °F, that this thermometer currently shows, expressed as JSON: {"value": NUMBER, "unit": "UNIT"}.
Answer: {"value": -24, "unit": "°F"}
